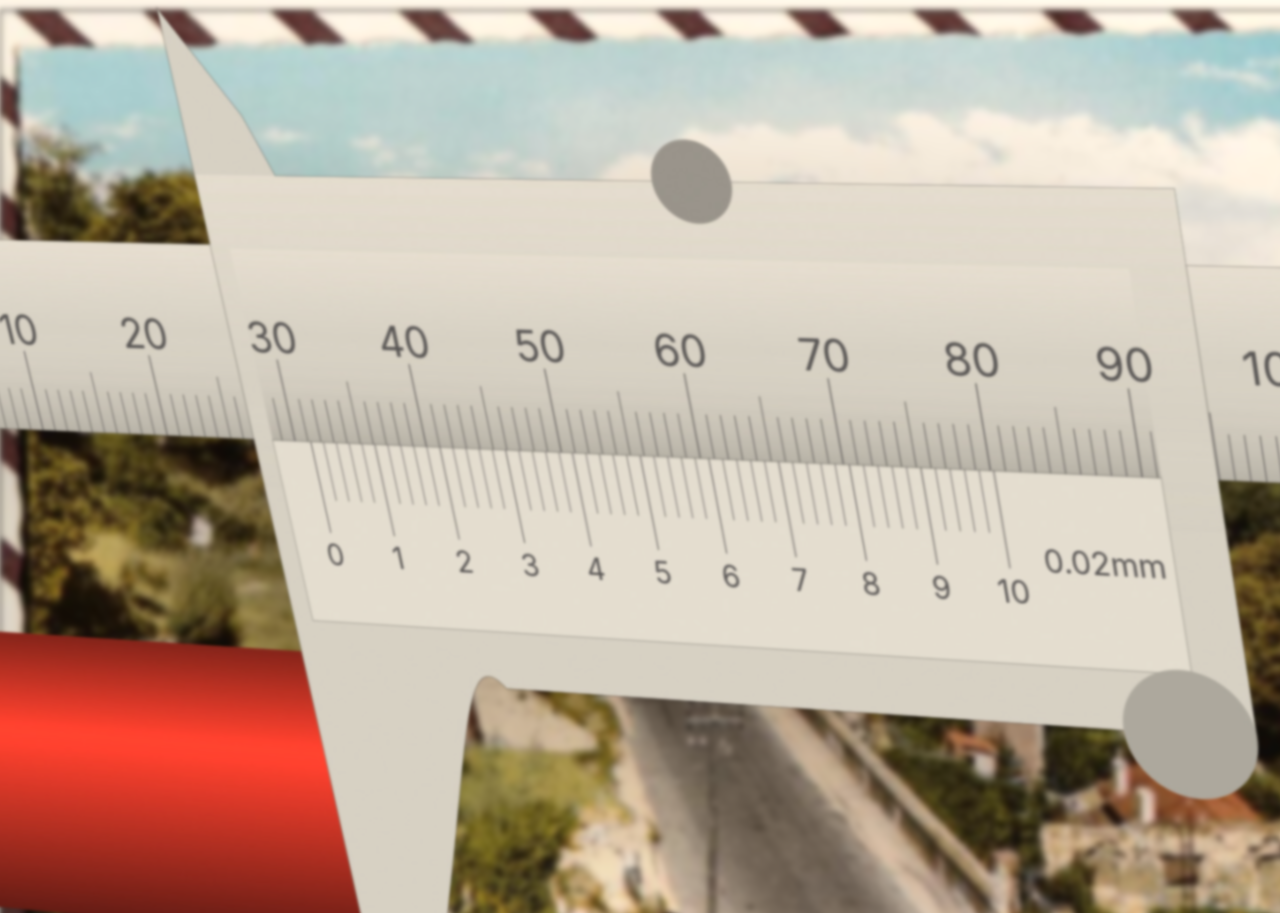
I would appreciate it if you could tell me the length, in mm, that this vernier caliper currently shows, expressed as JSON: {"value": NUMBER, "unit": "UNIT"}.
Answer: {"value": 31.2, "unit": "mm"}
